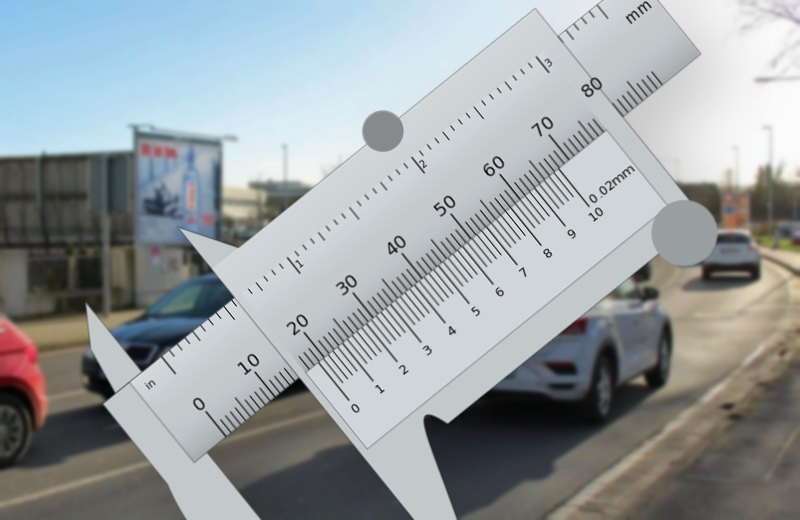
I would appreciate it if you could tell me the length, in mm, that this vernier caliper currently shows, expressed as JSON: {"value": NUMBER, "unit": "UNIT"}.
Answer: {"value": 18.8, "unit": "mm"}
